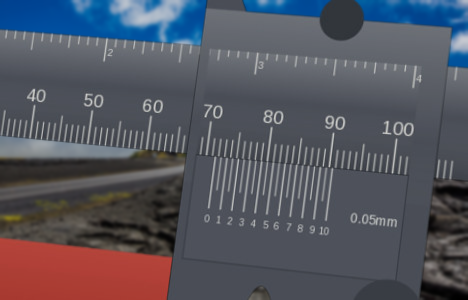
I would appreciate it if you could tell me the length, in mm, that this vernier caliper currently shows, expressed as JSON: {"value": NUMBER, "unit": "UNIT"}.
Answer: {"value": 71.5, "unit": "mm"}
